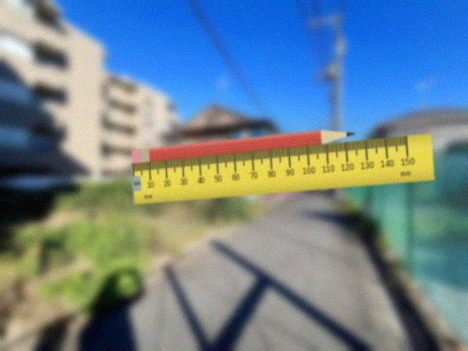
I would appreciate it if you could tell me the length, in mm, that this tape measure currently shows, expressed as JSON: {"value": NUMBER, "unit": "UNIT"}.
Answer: {"value": 125, "unit": "mm"}
